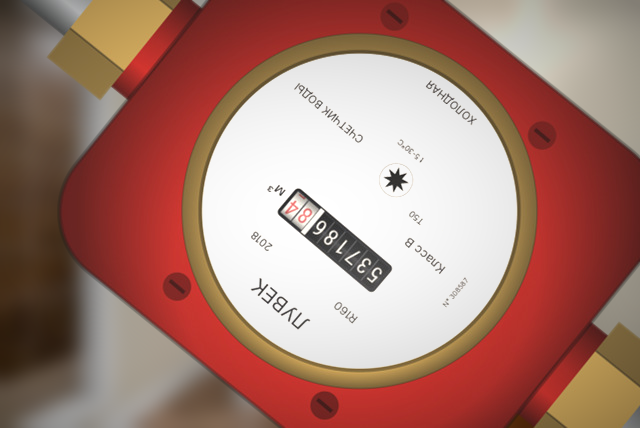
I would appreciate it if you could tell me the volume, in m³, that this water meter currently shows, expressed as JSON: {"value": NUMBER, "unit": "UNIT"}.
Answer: {"value": 537186.84, "unit": "m³"}
